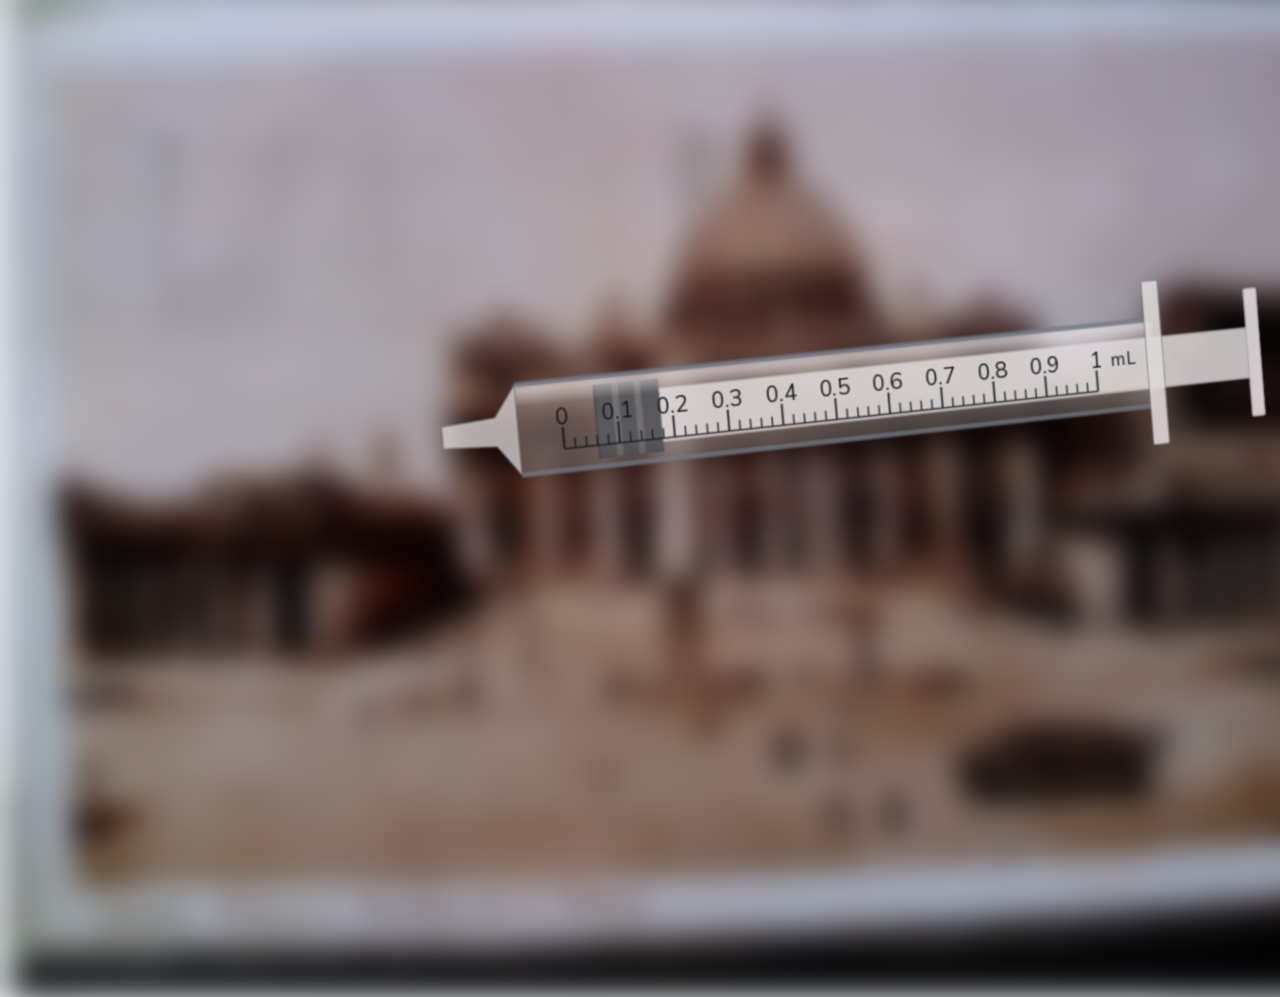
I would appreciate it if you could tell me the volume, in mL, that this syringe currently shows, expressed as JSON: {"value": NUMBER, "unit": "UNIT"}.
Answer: {"value": 0.06, "unit": "mL"}
